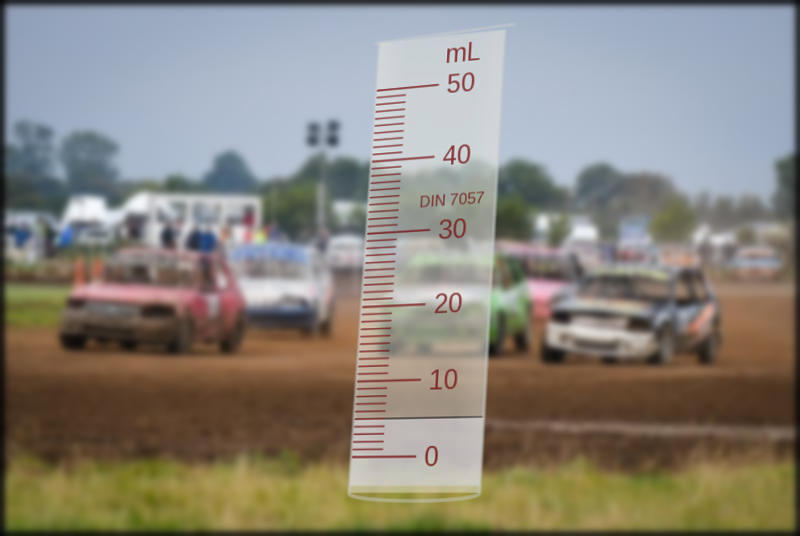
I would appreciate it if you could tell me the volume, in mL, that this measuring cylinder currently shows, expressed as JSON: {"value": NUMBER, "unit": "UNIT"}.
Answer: {"value": 5, "unit": "mL"}
